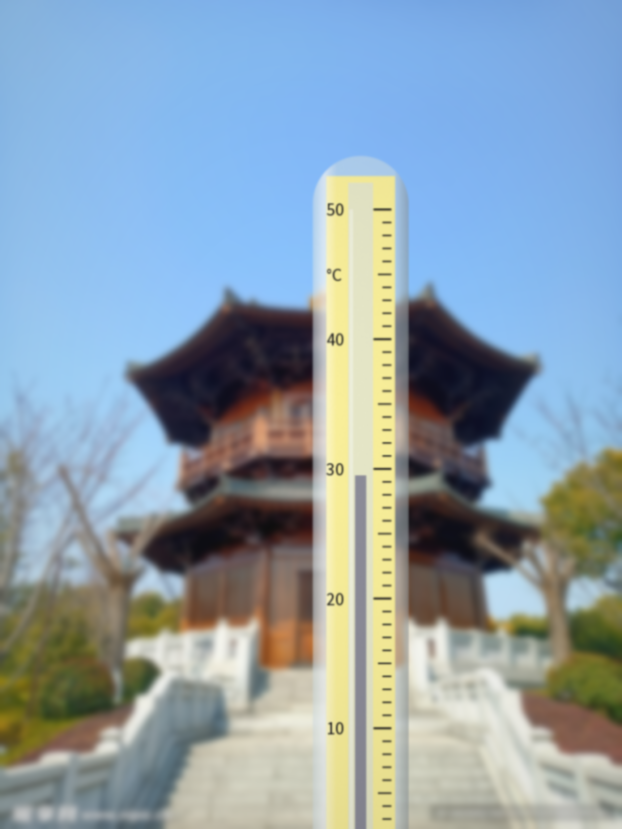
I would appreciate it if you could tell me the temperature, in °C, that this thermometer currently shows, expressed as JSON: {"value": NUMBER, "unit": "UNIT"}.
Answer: {"value": 29.5, "unit": "°C"}
